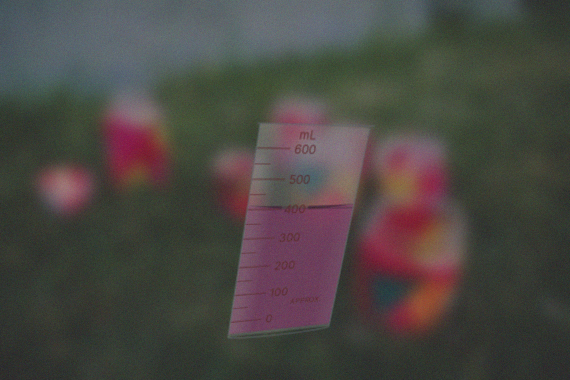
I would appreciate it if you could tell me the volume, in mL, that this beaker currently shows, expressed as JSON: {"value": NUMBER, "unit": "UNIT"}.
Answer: {"value": 400, "unit": "mL"}
